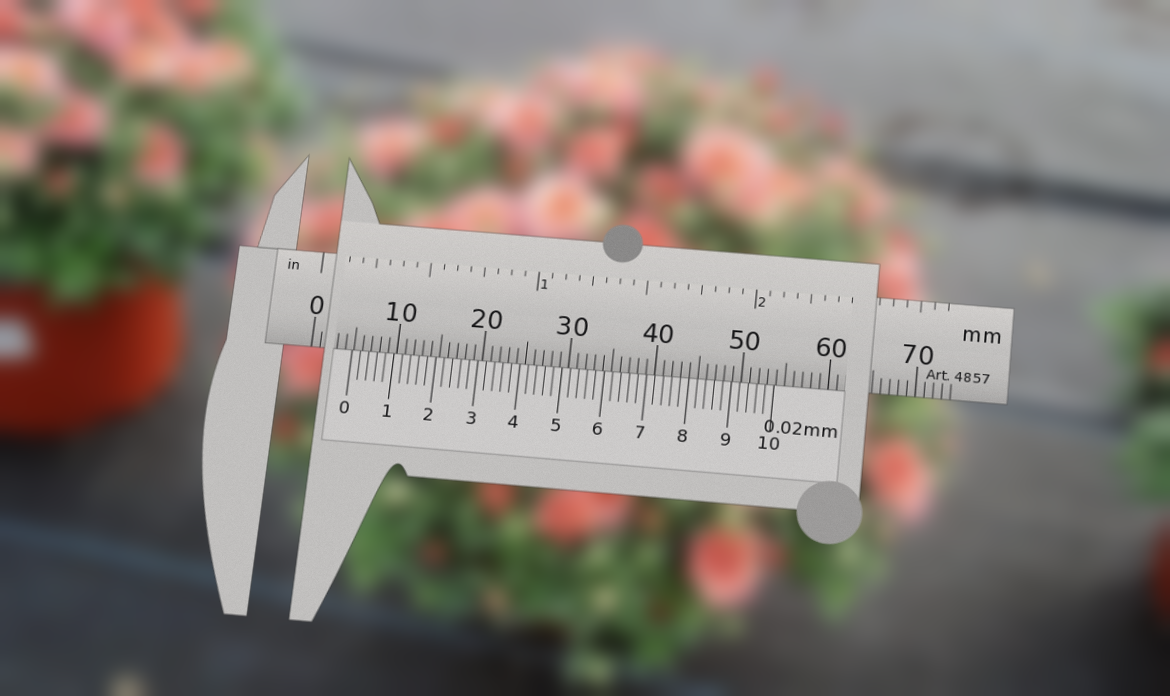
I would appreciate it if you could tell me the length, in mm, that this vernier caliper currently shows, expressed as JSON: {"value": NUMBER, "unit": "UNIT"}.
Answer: {"value": 4.8, "unit": "mm"}
